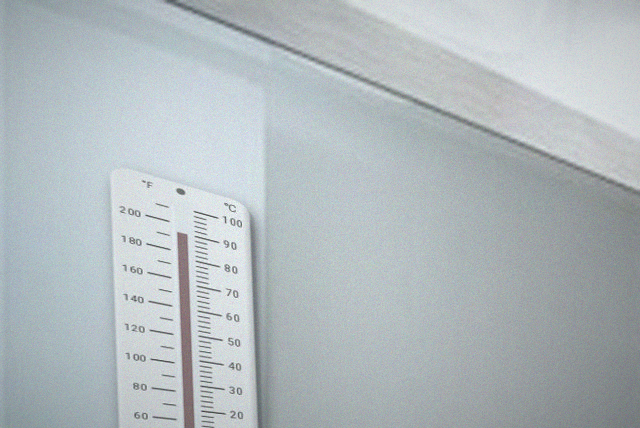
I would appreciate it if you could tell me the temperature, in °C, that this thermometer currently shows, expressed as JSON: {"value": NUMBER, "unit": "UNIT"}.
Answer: {"value": 90, "unit": "°C"}
